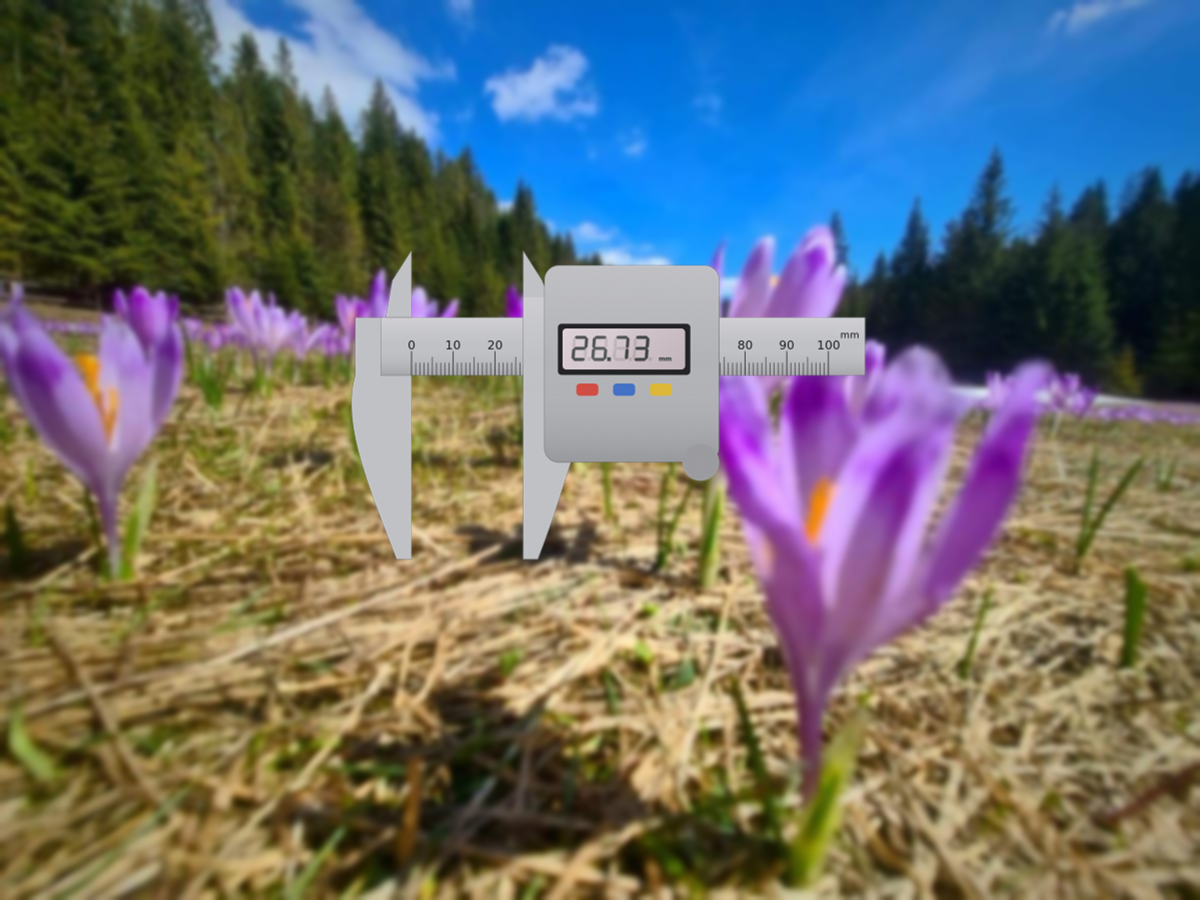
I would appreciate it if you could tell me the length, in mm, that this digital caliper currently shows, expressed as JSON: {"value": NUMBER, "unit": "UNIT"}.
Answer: {"value": 26.73, "unit": "mm"}
